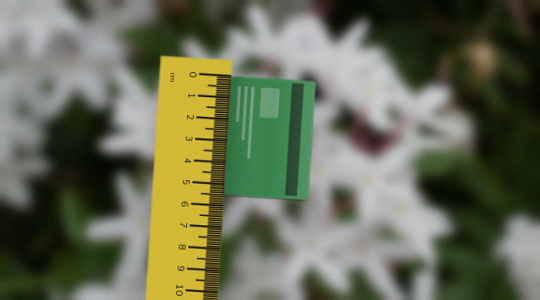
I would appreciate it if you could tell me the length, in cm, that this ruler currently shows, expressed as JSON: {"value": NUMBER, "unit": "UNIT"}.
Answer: {"value": 5.5, "unit": "cm"}
